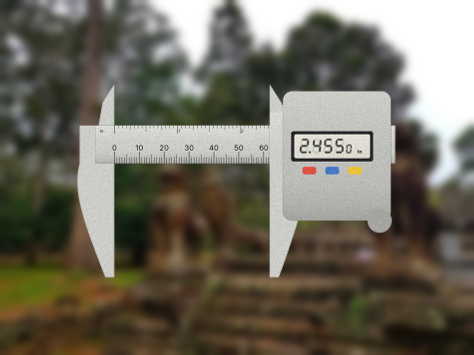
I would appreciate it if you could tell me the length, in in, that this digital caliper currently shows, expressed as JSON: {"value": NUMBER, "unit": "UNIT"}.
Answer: {"value": 2.4550, "unit": "in"}
